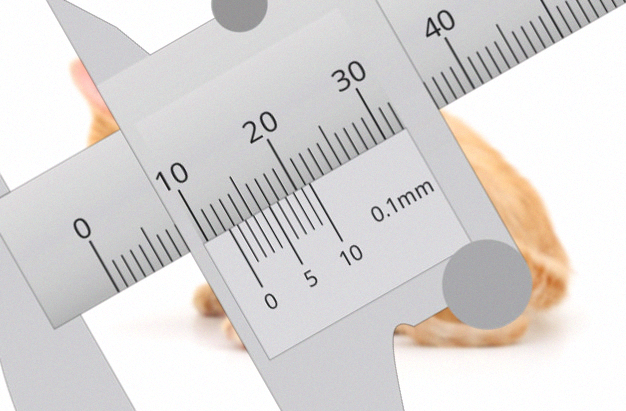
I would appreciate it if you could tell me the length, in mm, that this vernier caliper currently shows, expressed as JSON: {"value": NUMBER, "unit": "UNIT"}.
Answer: {"value": 12.4, "unit": "mm"}
